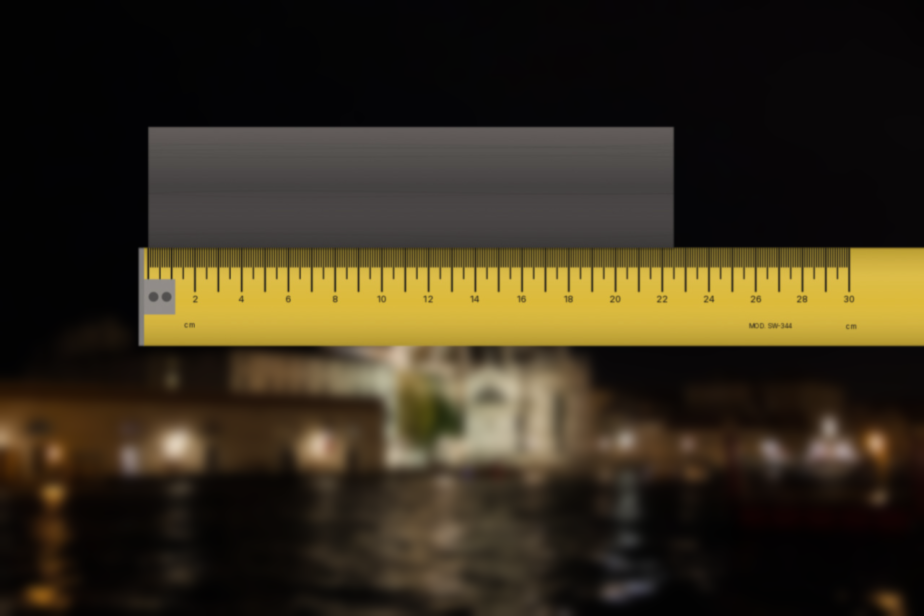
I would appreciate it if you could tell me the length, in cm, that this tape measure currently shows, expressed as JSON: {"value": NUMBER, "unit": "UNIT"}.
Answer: {"value": 22.5, "unit": "cm"}
